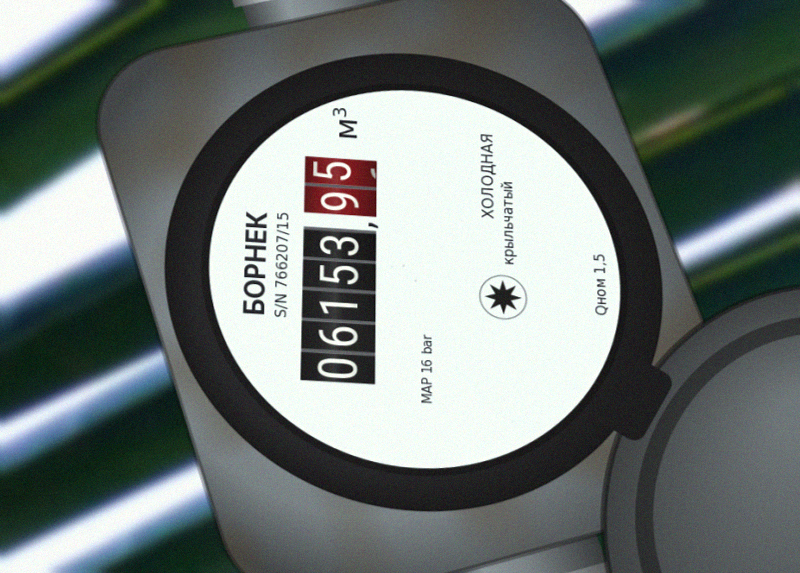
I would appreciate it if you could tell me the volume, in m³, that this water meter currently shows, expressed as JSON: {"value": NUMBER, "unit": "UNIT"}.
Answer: {"value": 6153.95, "unit": "m³"}
